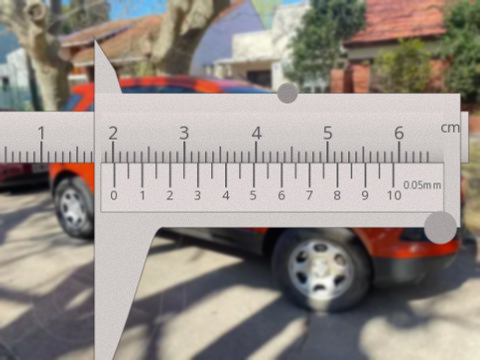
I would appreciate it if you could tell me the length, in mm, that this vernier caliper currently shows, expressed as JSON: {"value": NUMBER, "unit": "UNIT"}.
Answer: {"value": 20.2, "unit": "mm"}
